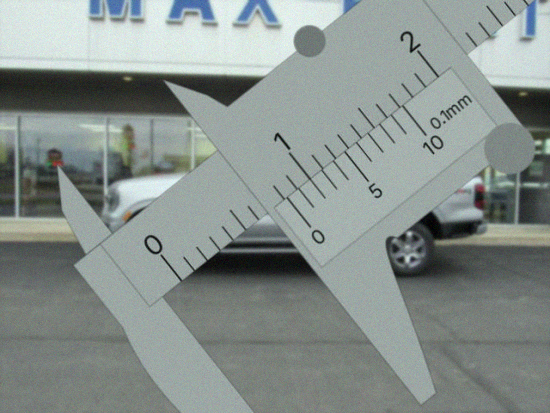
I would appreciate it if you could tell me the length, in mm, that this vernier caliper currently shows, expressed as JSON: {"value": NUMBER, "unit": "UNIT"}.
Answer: {"value": 8.2, "unit": "mm"}
